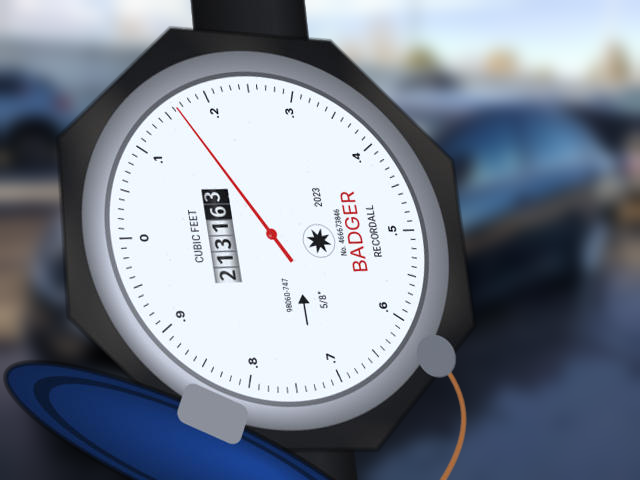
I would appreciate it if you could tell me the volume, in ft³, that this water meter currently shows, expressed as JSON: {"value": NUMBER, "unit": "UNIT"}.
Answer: {"value": 213163.16, "unit": "ft³"}
